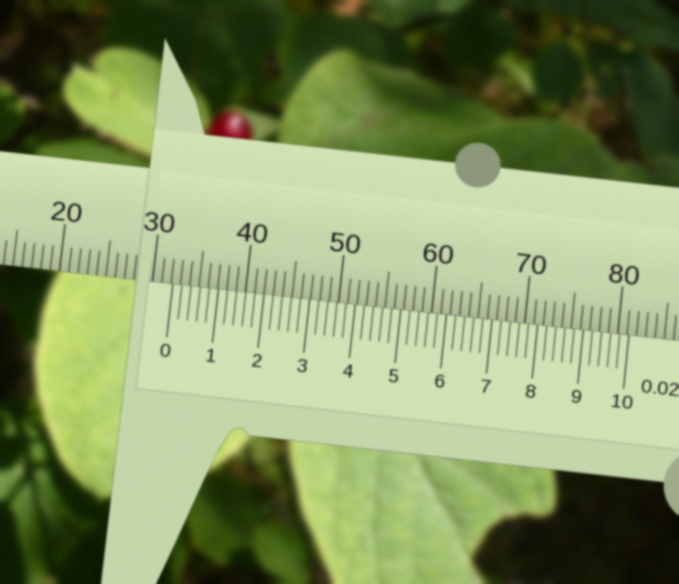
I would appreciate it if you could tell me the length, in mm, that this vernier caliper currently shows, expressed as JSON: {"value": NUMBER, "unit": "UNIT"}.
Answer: {"value": 32.2, "unit": "mm"}
